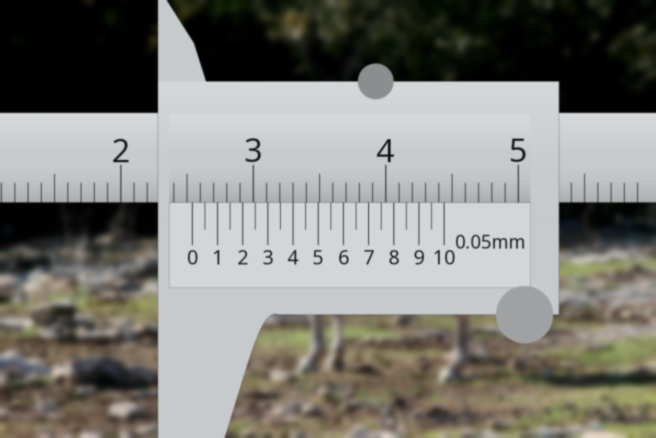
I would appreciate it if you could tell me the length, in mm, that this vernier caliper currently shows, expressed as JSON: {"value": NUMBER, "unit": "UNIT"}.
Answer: {"value": 25.4, "unit": "mm"}
